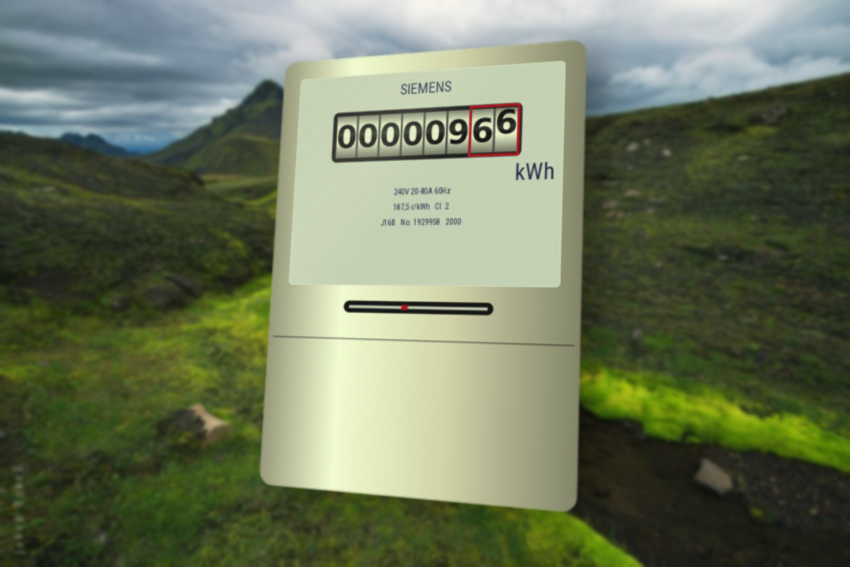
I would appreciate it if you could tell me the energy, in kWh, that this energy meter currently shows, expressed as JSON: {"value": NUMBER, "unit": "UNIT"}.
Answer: {"value": 9.66, "unit": "kWh"}
